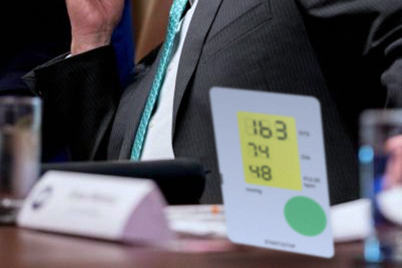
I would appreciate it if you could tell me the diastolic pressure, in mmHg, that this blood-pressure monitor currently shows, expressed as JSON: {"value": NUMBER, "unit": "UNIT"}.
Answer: {"value": 74, "unit": "mmHg"}
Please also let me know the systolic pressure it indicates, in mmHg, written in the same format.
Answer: {"value": 163, "unit": "mmHg"}
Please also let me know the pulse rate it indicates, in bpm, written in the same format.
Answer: {"value": 48, "unit": "bpm"}
